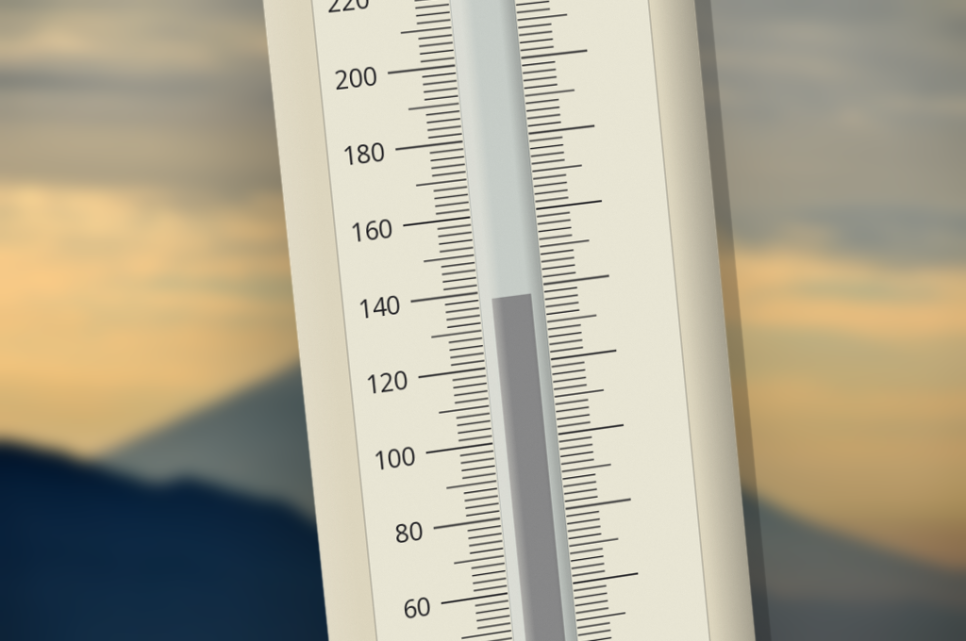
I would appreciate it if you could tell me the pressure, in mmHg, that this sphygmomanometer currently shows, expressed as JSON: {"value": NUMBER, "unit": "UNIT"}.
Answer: {"value": 138, "unit": "mmHg"}
